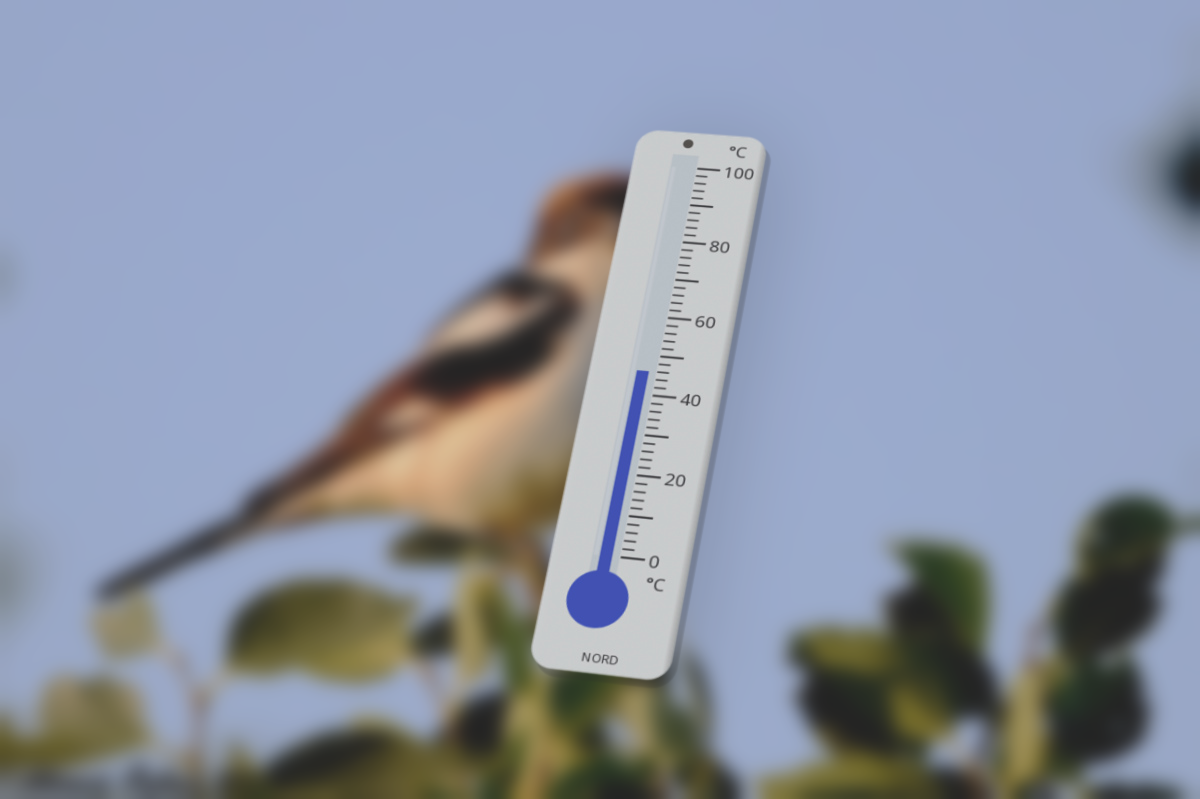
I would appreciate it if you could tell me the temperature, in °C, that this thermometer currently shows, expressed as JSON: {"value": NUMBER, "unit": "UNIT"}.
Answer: {"value": 46, "unit": "°C"}
